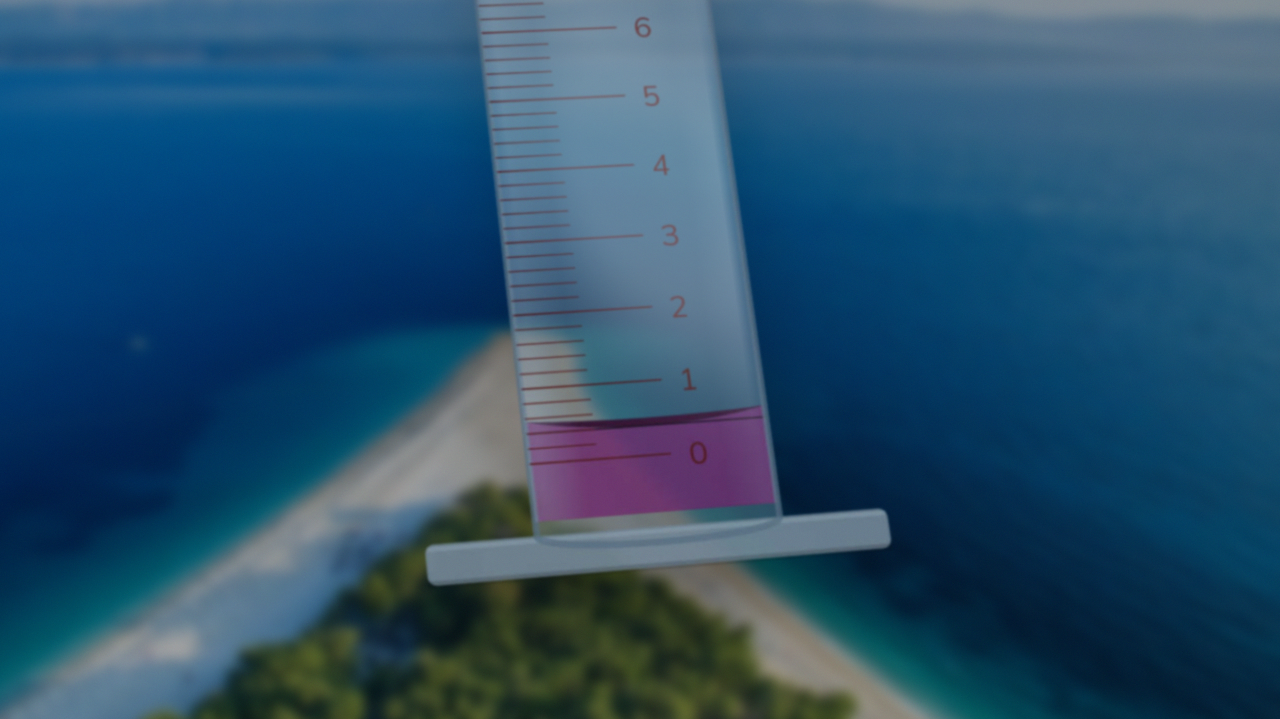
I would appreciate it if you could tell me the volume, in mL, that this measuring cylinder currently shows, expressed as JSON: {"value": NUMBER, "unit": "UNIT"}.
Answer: {"value": 0.4, "unit": "mL"}
